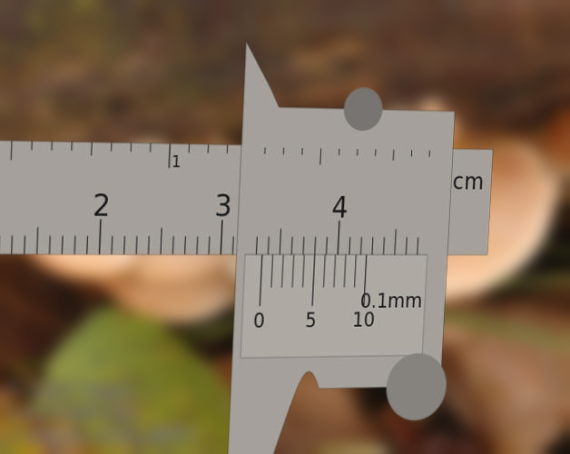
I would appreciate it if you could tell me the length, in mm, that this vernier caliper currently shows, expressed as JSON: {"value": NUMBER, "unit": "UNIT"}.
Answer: {"value": 33.5, "unit": "mm"}
